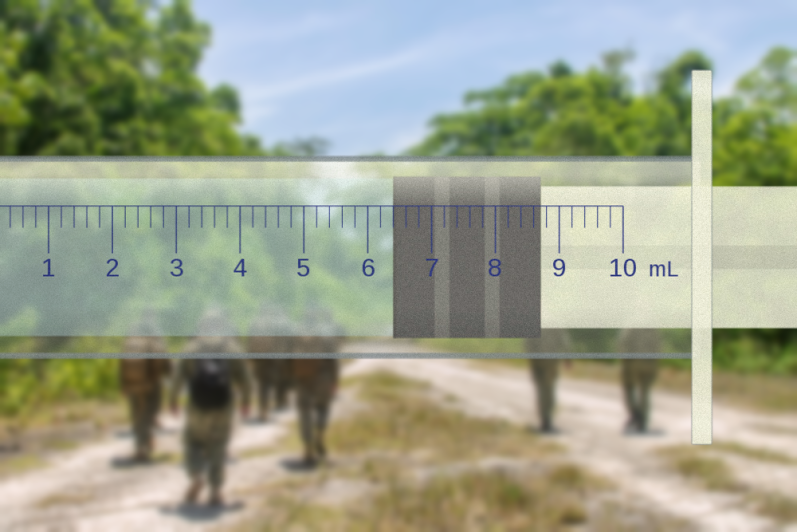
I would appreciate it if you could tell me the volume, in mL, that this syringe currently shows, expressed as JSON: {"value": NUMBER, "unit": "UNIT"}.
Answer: {"value": 6.4, "unit": "mL"}
